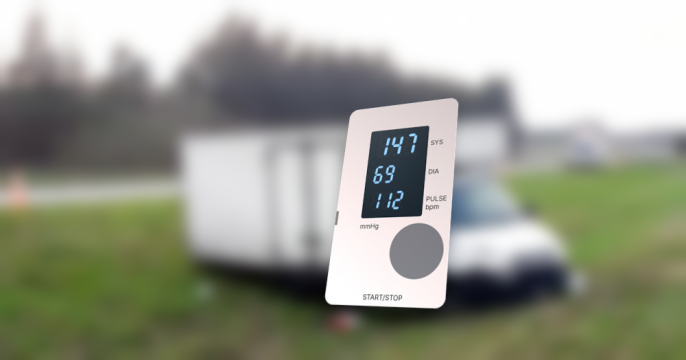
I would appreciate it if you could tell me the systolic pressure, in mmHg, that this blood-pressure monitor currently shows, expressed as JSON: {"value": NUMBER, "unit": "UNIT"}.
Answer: {"value": 147, "unit": "mmHg"}
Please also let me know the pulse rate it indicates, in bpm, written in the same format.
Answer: {"value": 112, "unit": "bpm"}
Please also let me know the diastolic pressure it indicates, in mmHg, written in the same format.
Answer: {"value": 69, "unit": "mmHg"}
